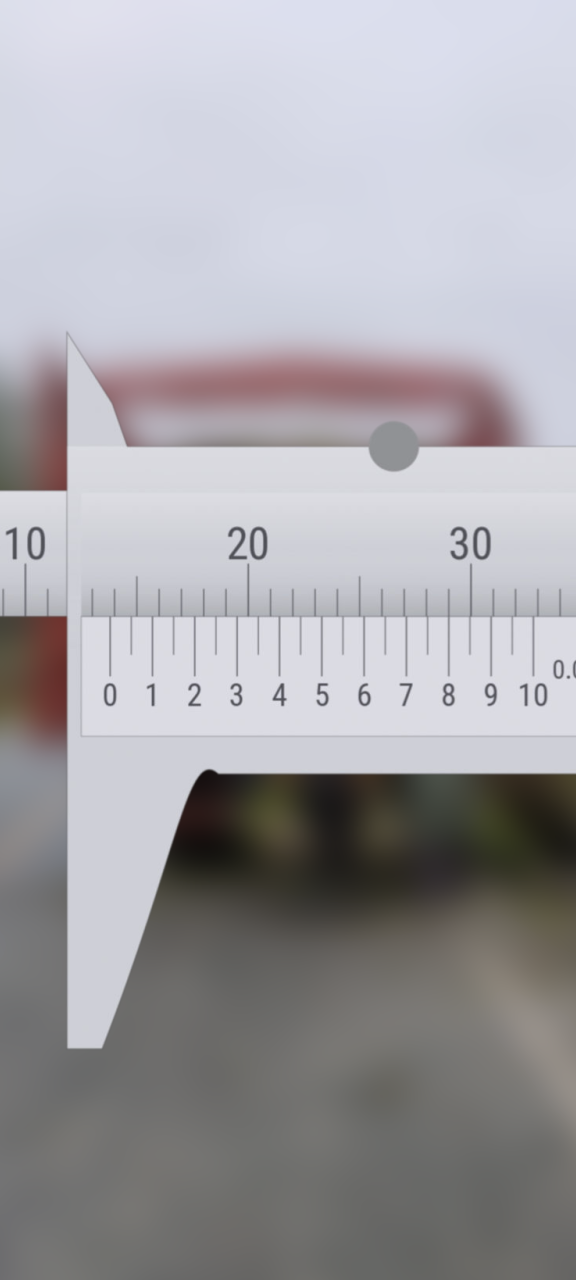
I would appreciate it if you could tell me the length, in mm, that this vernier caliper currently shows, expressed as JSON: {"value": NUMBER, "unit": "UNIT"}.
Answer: {"value": 13.8, "unit": "mm"}
